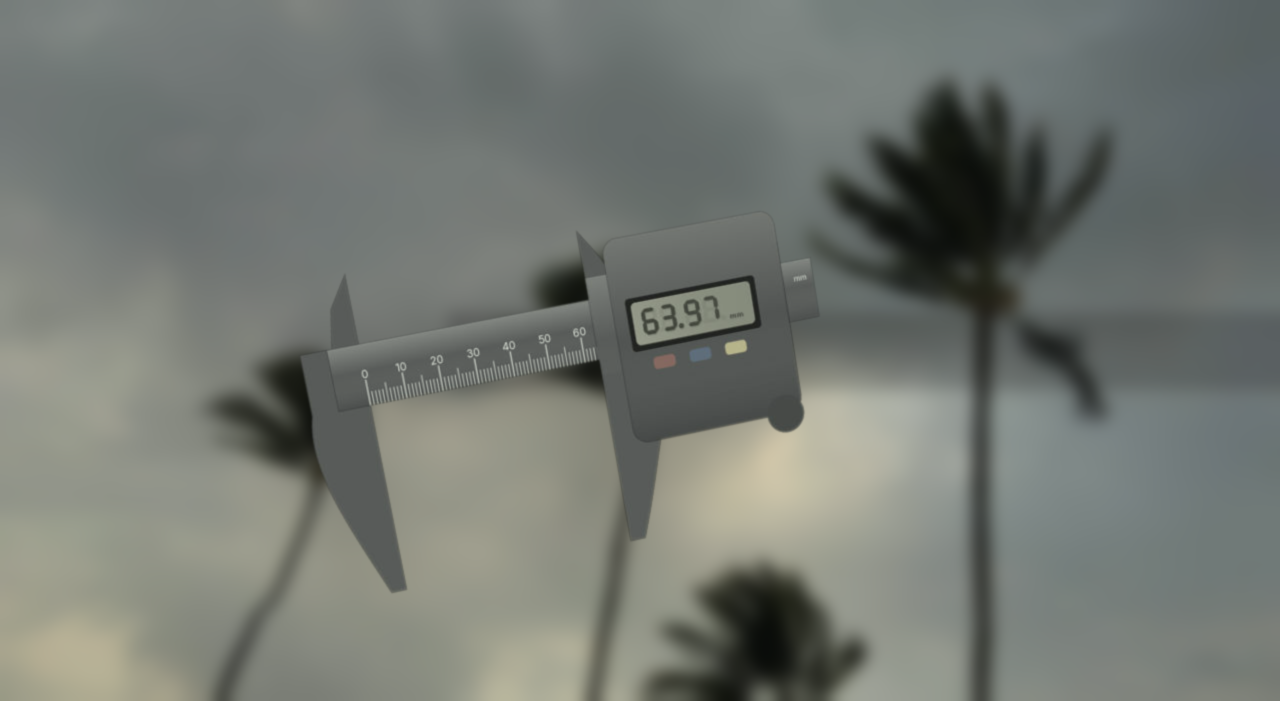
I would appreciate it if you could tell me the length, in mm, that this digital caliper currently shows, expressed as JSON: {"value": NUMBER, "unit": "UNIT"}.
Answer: {"value": 63.97, "unit": "mm"}
